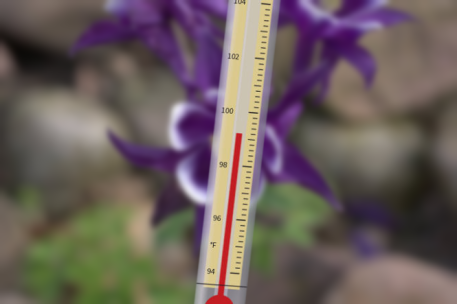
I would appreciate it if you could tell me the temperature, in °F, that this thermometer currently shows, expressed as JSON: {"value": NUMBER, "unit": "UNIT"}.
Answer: {"value": 99.2, "unit": "°F"}
